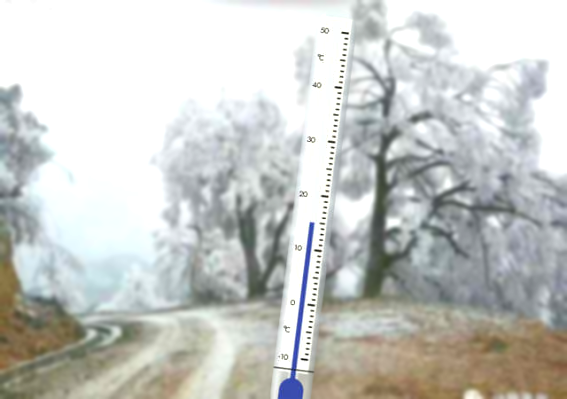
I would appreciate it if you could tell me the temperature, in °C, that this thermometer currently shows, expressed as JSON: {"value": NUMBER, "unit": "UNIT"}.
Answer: {"value": 15, "unit": "°C"}
